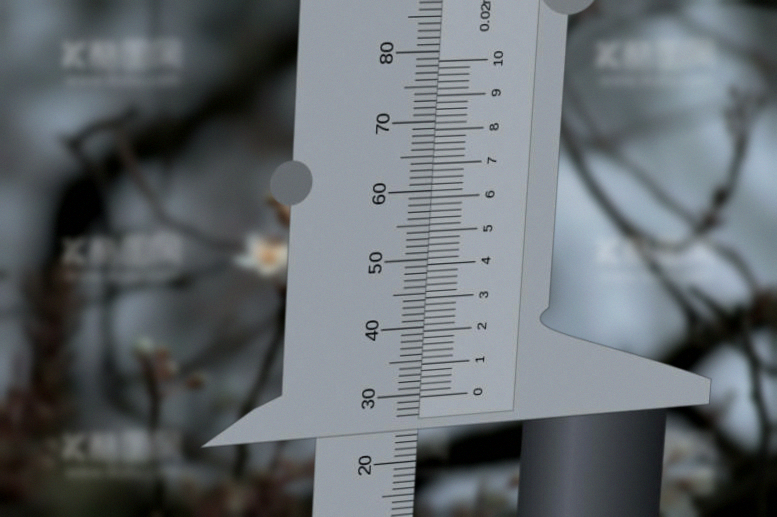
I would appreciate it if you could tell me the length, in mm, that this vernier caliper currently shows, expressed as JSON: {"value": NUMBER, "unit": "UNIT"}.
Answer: {"value": 29.6, "unit": "mm"}
